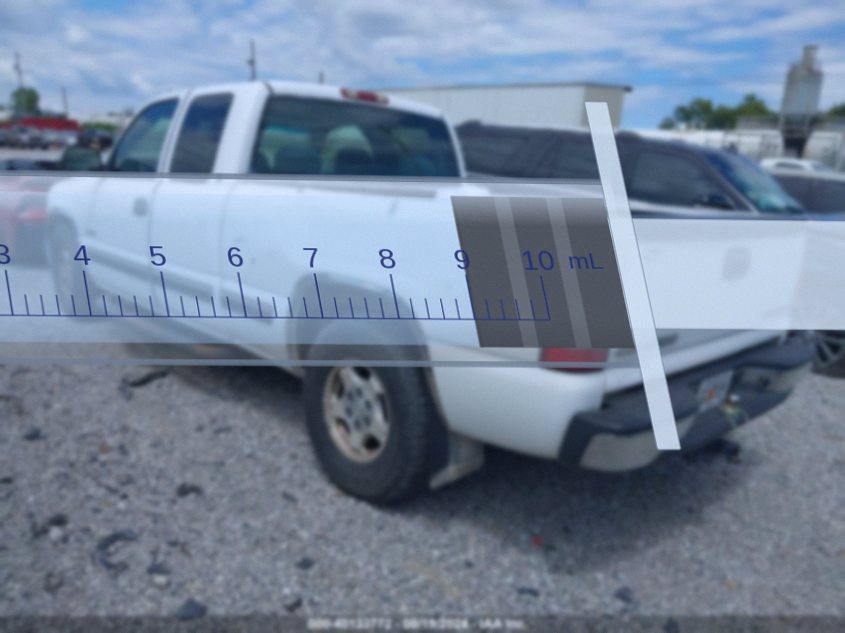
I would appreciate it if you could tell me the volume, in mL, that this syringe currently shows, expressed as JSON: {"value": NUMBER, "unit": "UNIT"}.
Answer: {"value": 9, "unit": "mL"}
